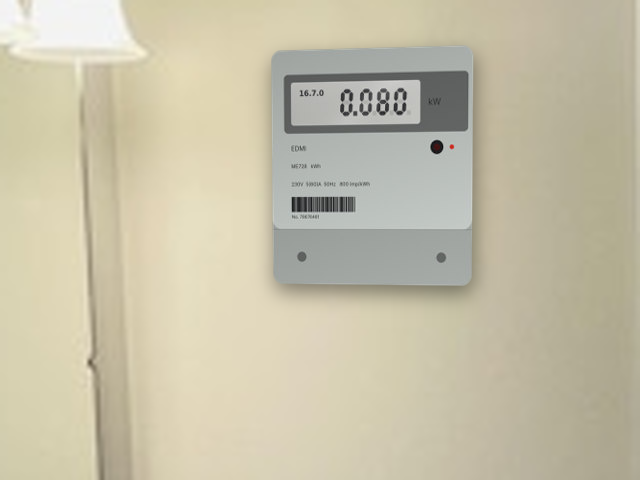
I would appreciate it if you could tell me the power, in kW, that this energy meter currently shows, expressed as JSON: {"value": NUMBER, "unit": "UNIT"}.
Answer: {"value": 0.080, "unit": "kW"}
